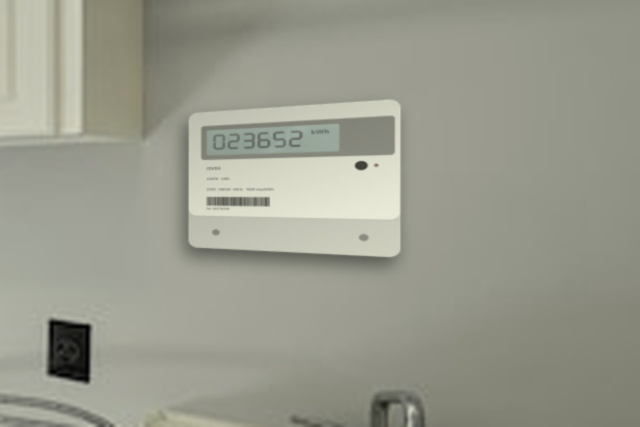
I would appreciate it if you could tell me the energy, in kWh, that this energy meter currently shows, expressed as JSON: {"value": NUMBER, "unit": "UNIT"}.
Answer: {"value": 23652, "unit": "kWh"}
